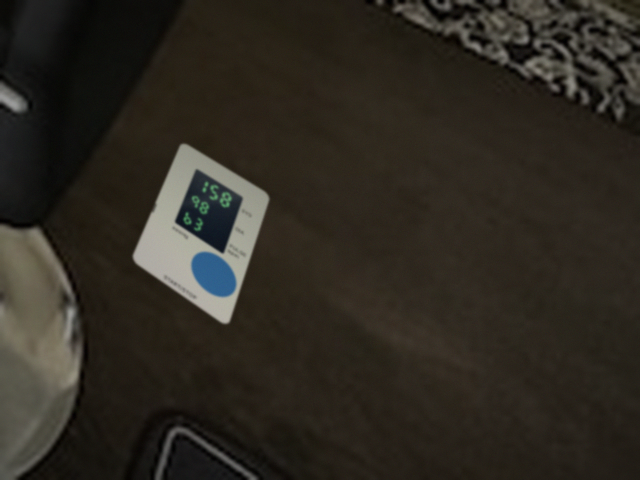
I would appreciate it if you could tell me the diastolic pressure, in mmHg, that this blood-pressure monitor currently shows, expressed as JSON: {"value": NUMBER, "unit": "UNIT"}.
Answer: {"value": 98, "unit": "mmHg"}
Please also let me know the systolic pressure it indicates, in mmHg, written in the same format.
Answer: {"value": 158, "unit": "mmHg"}
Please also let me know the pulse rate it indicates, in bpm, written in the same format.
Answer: {"value": 63, "unit": "bpm"}
